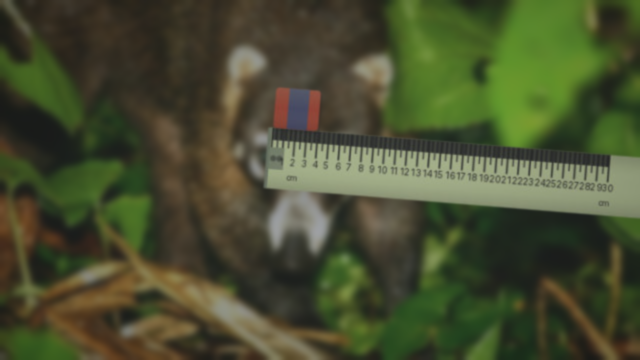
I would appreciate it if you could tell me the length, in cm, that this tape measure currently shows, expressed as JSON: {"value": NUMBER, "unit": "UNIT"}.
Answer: {"value": 4, "unit": "cm"}
